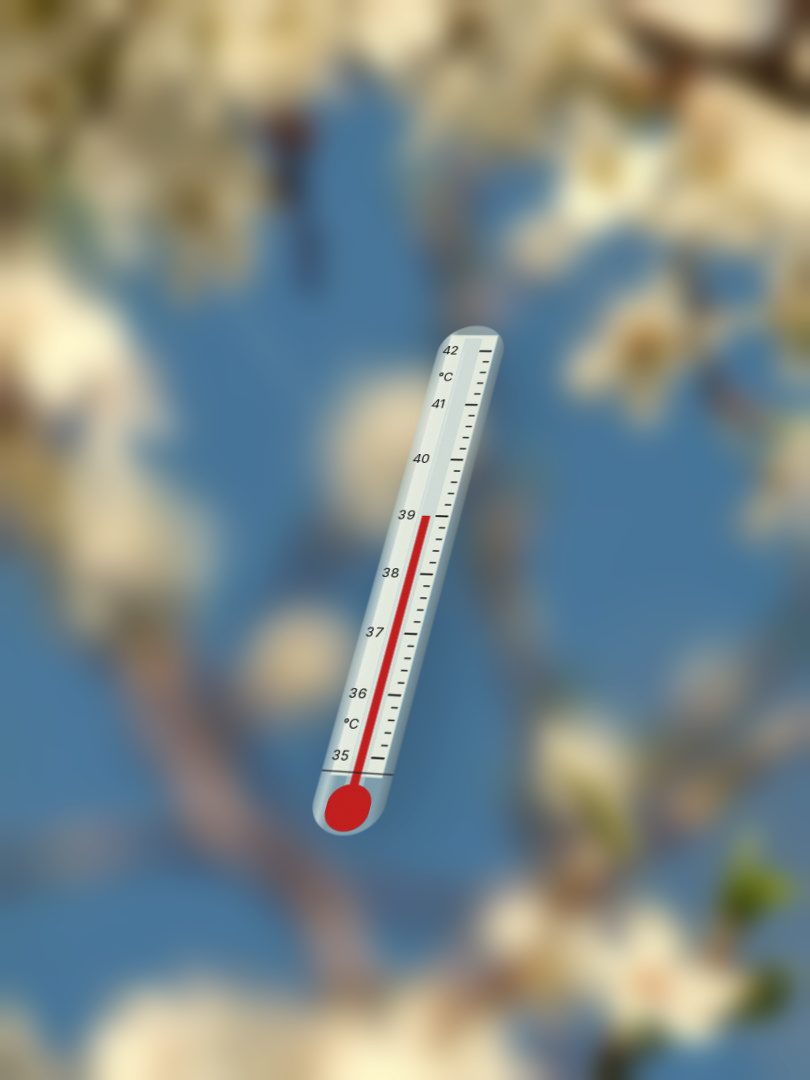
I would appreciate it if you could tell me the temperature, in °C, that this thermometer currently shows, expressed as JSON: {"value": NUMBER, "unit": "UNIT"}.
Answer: {"value": 39, "unit": "°C"}
